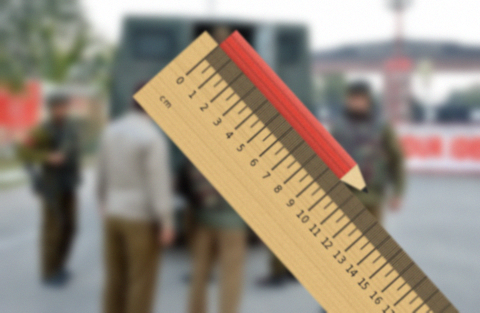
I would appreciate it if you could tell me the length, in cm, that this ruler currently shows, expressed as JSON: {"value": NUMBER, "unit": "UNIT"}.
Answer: {"value": 11.5, "unit": "cm"}
